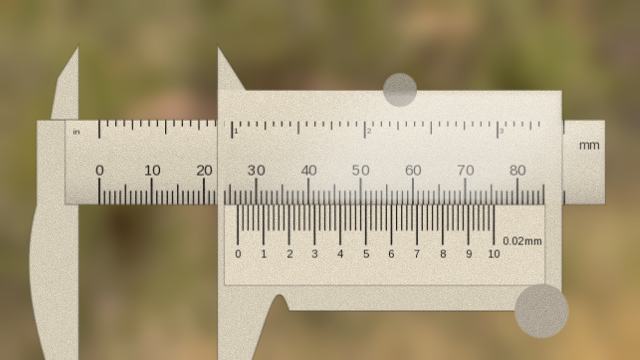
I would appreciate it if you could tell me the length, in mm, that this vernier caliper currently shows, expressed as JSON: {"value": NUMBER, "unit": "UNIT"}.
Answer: {"value": 26.5, "unit": "mm"}
